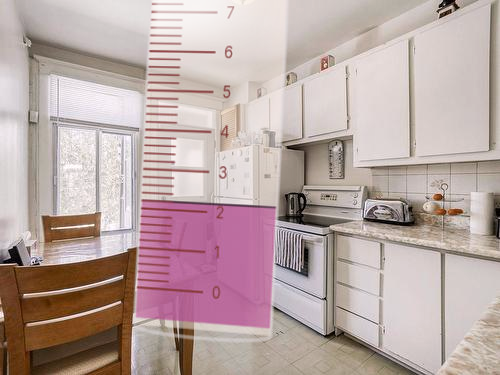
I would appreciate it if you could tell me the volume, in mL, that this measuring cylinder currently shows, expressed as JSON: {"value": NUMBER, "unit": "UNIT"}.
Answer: {"value": 2.2, "unit": "mL"}
